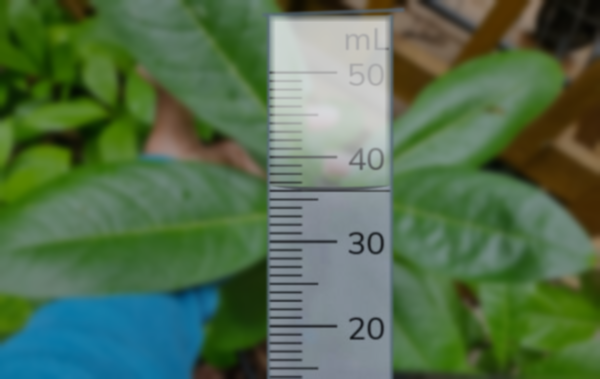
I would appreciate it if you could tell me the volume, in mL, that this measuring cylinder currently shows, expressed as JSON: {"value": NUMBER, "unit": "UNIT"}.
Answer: {"value": 36, "unit": "mL"}
